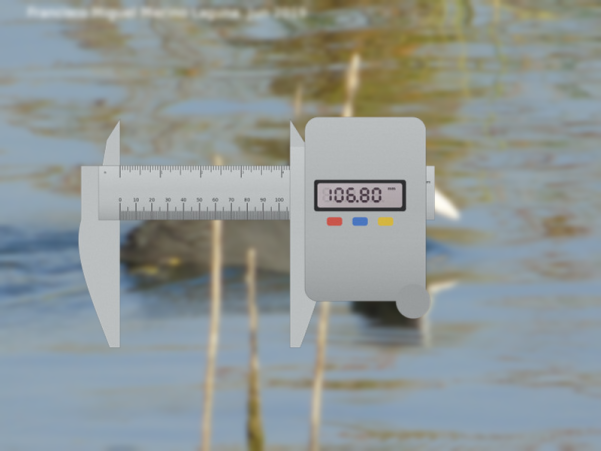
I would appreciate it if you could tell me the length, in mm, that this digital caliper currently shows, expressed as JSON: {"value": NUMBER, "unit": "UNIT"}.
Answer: {"value": 106.80, "unit": "mm"}
